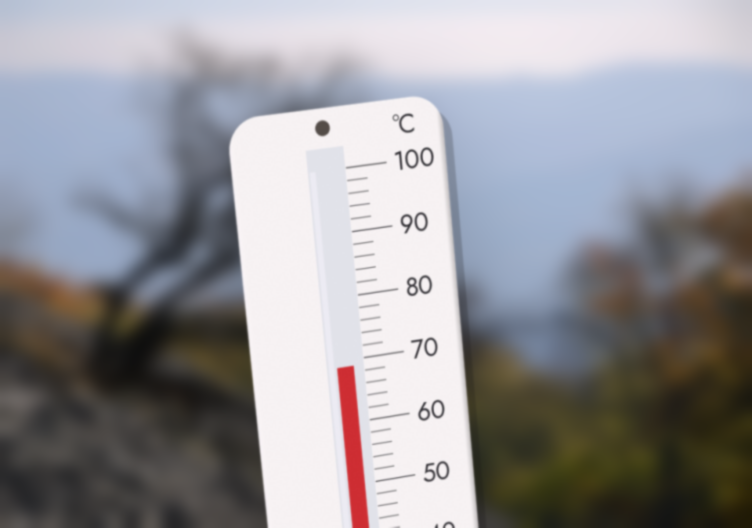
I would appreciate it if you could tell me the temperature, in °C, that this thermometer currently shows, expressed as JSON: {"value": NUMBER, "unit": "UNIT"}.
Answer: {"value": 69, "unit": "°C"}
